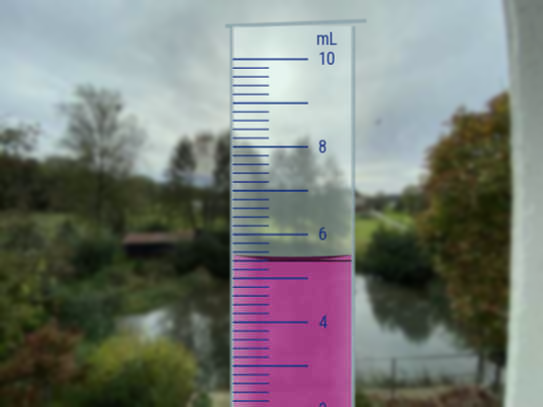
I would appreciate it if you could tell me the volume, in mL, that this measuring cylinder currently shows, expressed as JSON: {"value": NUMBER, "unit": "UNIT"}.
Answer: {"value": 5.4, "unit": "mL"}
